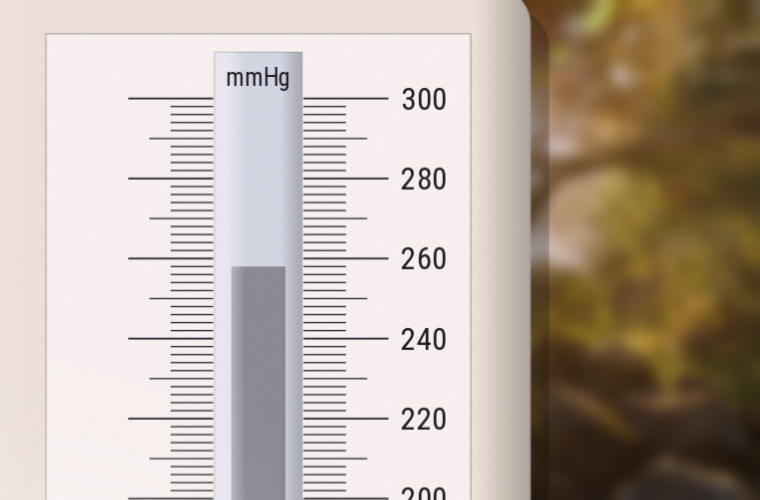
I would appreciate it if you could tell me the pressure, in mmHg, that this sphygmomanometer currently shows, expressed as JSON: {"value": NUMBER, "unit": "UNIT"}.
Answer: {"value": 258, "unit": "mmHg"}
